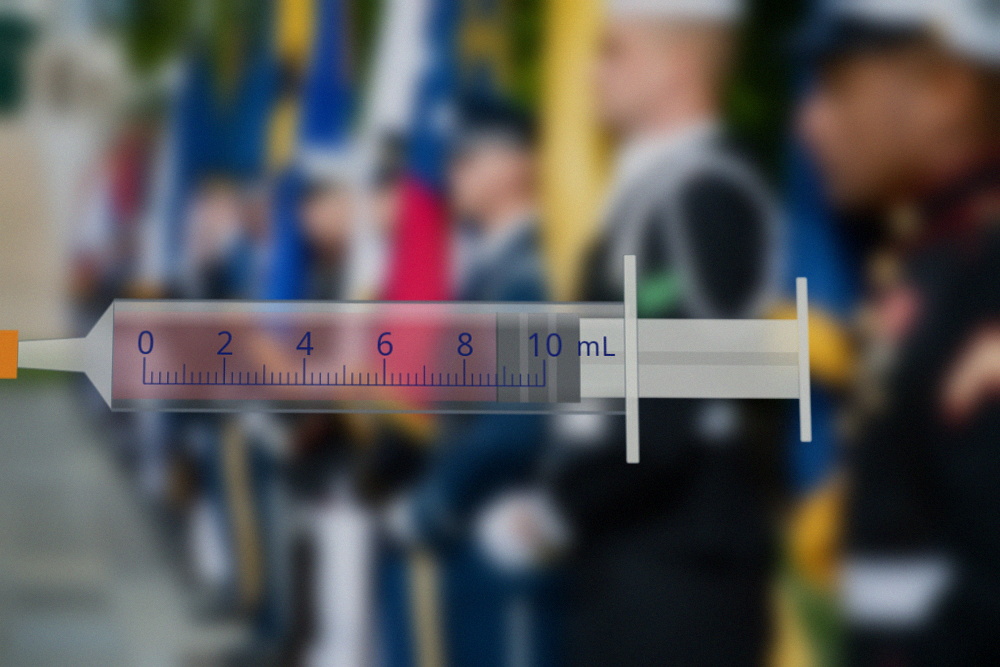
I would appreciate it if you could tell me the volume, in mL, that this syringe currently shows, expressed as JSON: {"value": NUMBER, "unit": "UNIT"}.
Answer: {"value": 8.8, "unit": "mL"}
